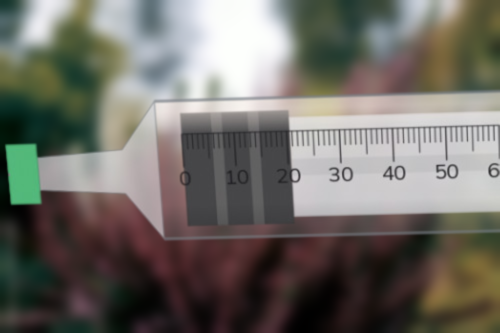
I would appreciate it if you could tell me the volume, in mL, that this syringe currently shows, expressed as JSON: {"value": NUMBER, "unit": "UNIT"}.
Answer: {"value": 0, "unit": "mL"}
